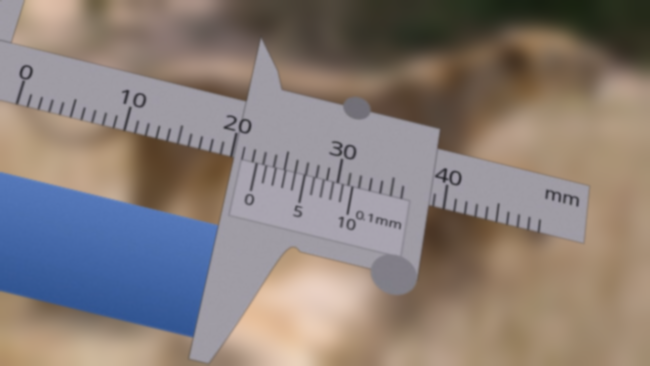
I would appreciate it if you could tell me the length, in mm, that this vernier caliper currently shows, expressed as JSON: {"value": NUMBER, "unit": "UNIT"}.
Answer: {"value": 22.4, "unit": "mm"}
